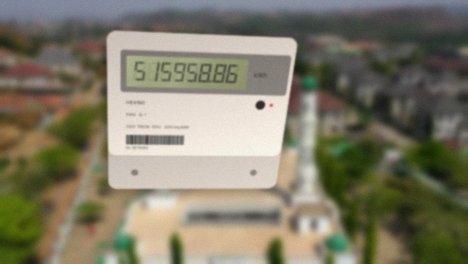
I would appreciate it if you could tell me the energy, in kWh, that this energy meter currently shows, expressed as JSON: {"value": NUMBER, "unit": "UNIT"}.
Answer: {"value": 515958.86, "unit": "kWh"}
